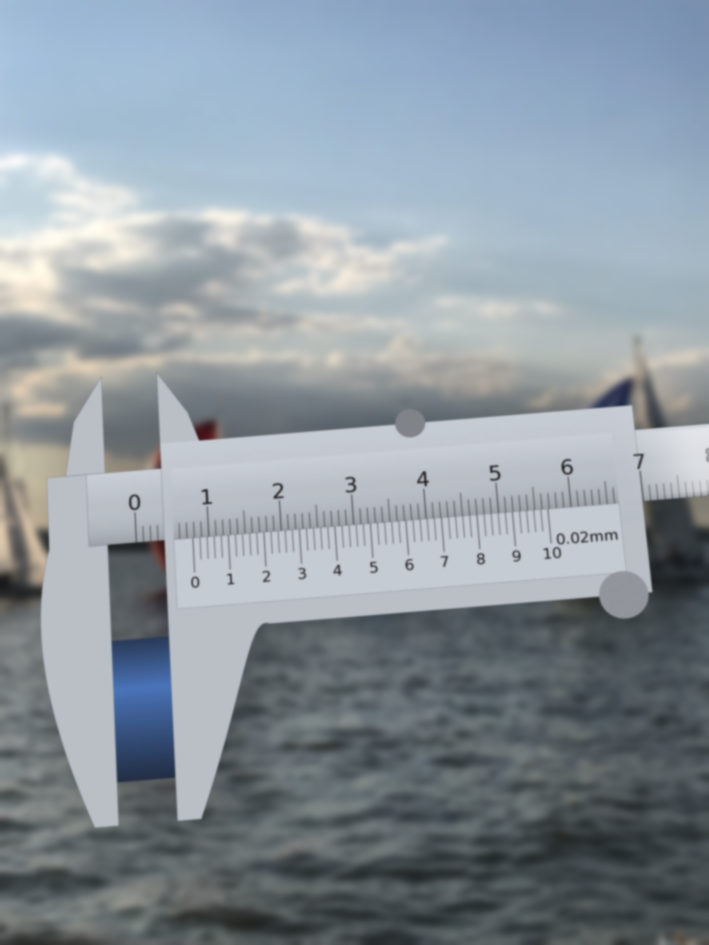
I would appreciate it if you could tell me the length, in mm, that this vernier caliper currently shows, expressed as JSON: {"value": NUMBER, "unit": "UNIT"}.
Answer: {"value": 7.8, "unit": "mm"}
